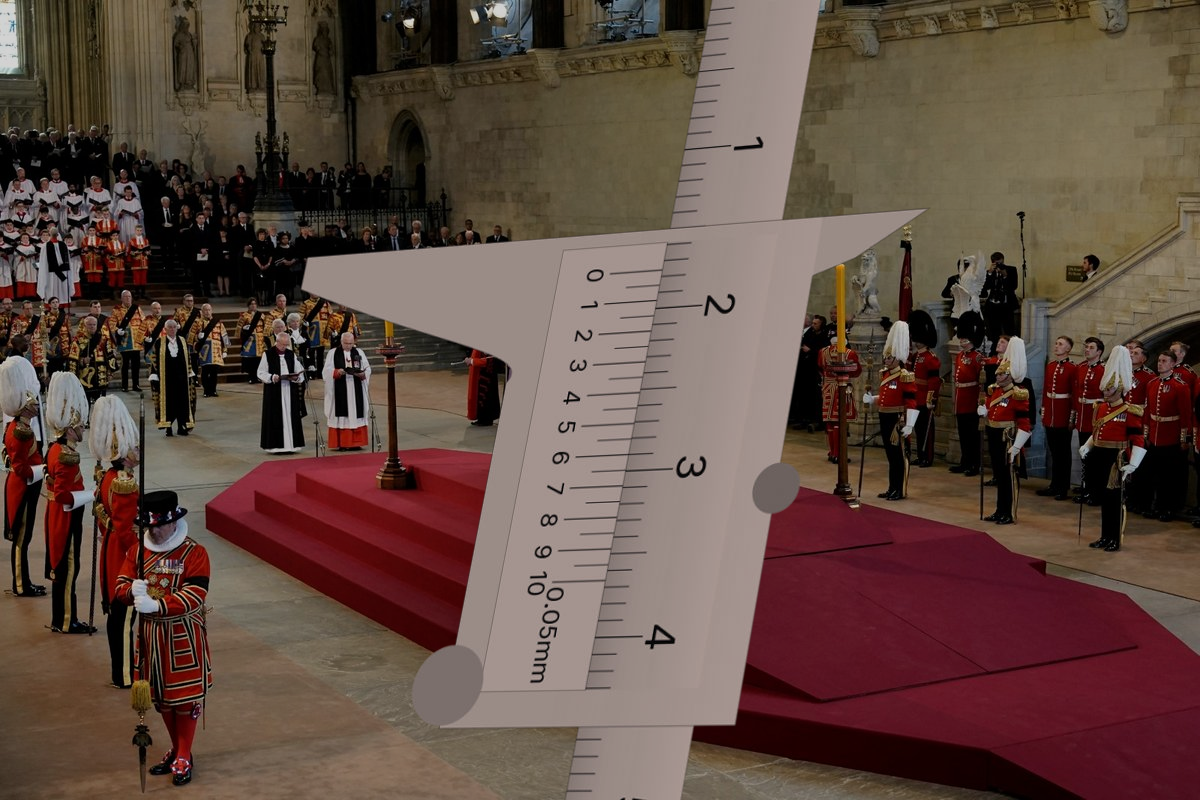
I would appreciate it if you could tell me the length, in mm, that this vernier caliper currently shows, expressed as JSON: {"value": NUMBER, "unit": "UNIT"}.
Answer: {"value": 17.6, "unit": "mm"}
